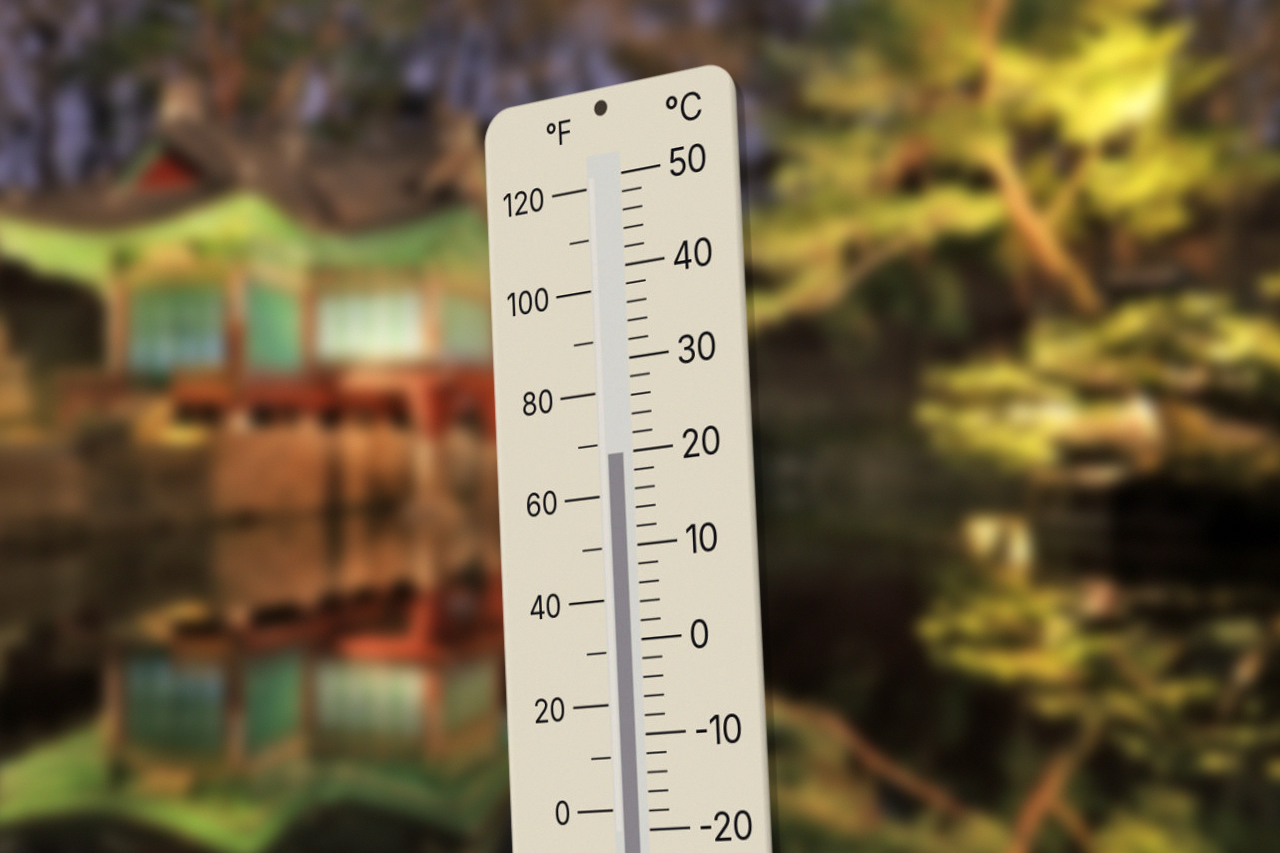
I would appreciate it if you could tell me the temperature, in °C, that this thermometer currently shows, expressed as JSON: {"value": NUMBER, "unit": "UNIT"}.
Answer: {"value": 20, "unit": "°C"}
